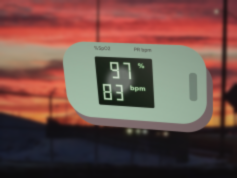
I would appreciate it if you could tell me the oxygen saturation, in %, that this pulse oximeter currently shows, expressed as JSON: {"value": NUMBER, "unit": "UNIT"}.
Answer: {"value": 97, "unit": "%"}
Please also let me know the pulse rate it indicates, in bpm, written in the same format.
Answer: {"value": 83, "unit": "bpm"}
